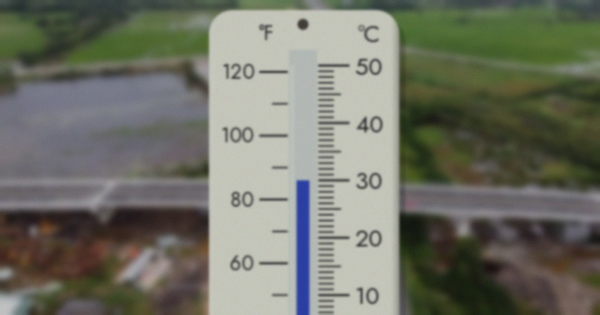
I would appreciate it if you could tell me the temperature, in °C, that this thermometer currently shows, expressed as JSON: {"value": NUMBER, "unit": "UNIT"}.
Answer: {"value": 30, "unit": "°C"}
